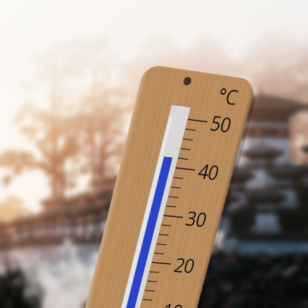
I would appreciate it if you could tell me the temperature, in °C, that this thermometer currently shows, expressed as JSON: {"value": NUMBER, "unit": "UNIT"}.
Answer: {"value": 42, "unit": "°C"}
